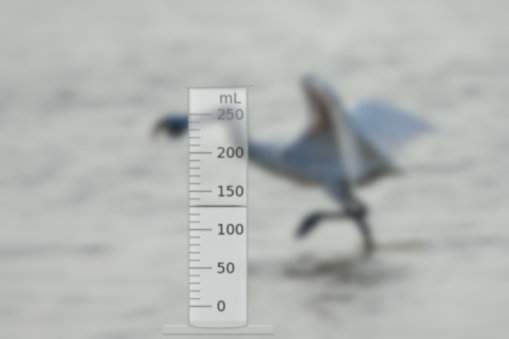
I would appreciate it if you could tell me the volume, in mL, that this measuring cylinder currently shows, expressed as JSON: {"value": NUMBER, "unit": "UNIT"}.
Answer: {"value": 130, "unit": "mL"}
